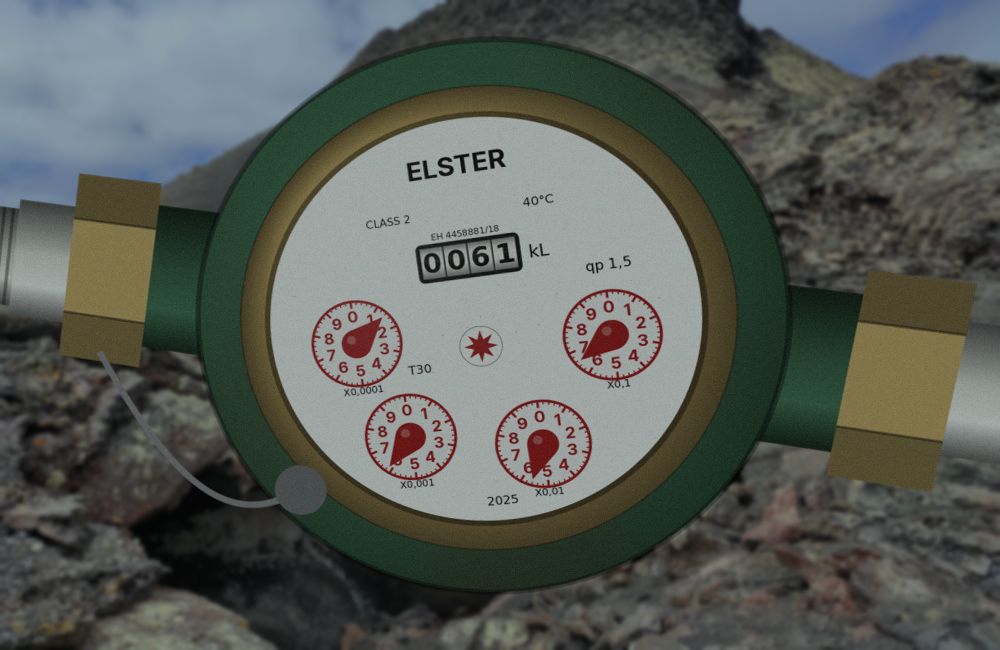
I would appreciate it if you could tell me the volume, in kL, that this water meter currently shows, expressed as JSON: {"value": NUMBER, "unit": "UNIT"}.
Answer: {"value": 61.6561, "unit": "kL"}
